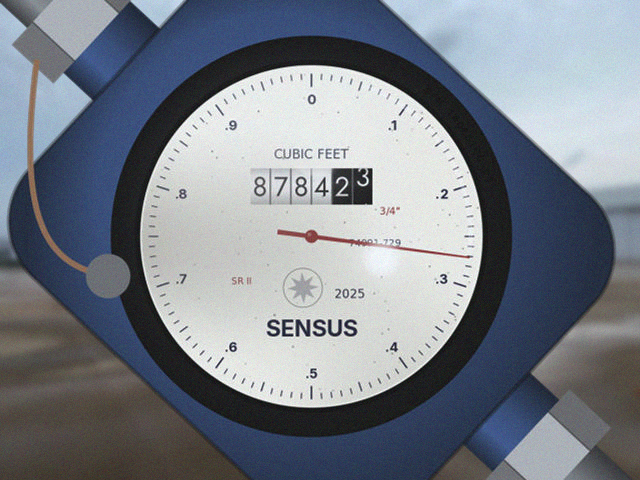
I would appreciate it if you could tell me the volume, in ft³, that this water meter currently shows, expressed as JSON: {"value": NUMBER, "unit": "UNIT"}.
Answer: {"value": 878423.27, "unit": "ft³"}
